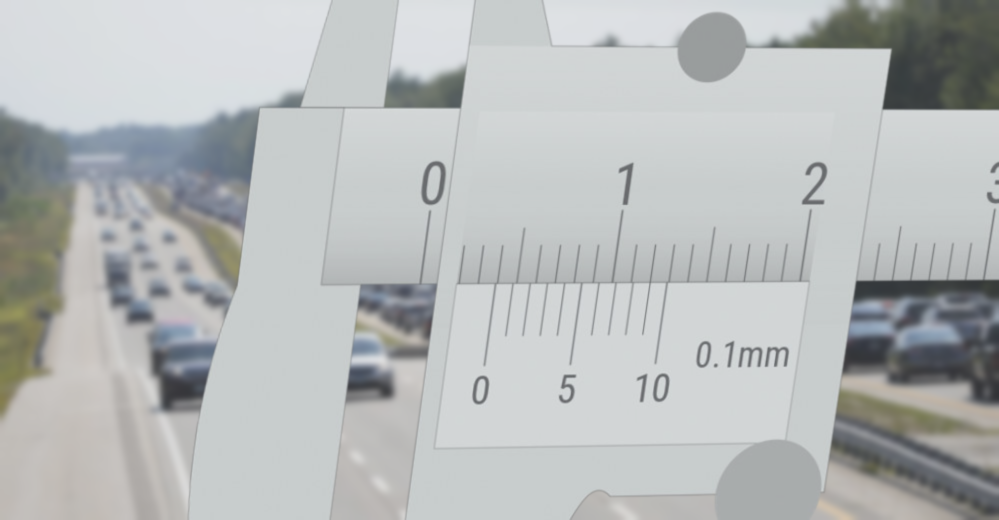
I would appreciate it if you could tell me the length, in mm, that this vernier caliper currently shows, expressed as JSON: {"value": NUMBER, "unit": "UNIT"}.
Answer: {"value": 3.9, "unit": "mm"}
